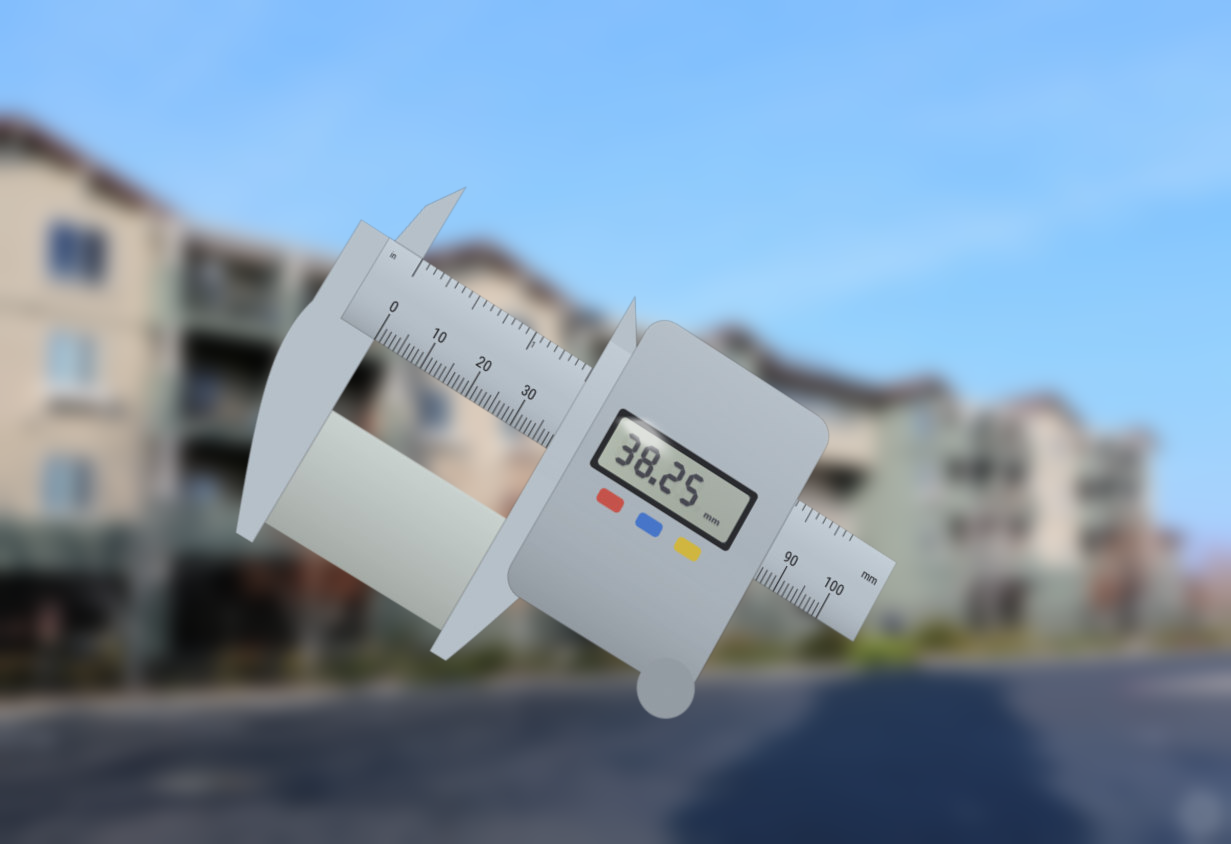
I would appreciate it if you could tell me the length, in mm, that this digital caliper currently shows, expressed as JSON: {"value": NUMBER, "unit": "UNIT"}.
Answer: {"value": 38.25, "unit": "mm"}
